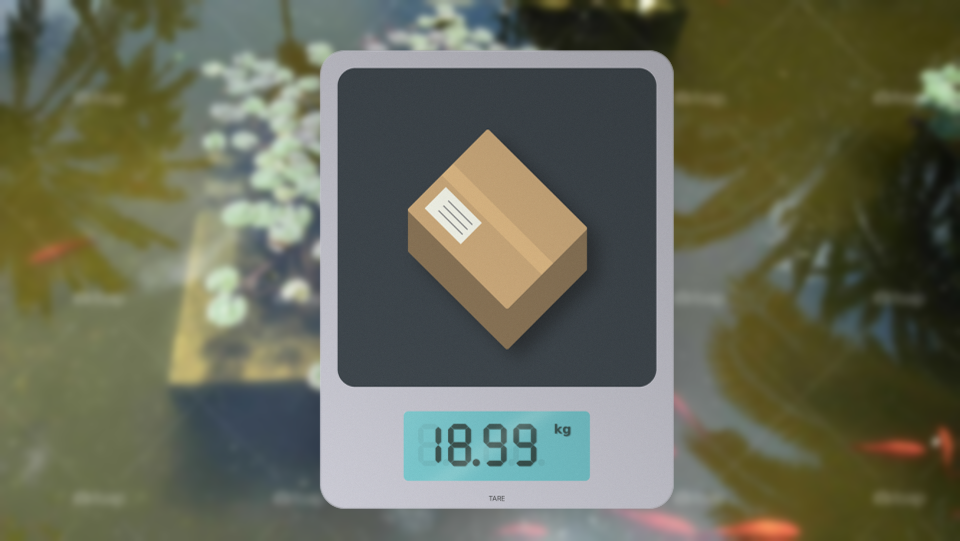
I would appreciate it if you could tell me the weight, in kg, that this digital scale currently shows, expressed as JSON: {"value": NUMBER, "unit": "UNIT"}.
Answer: {"value": 18.99, "unit": "kg"}
